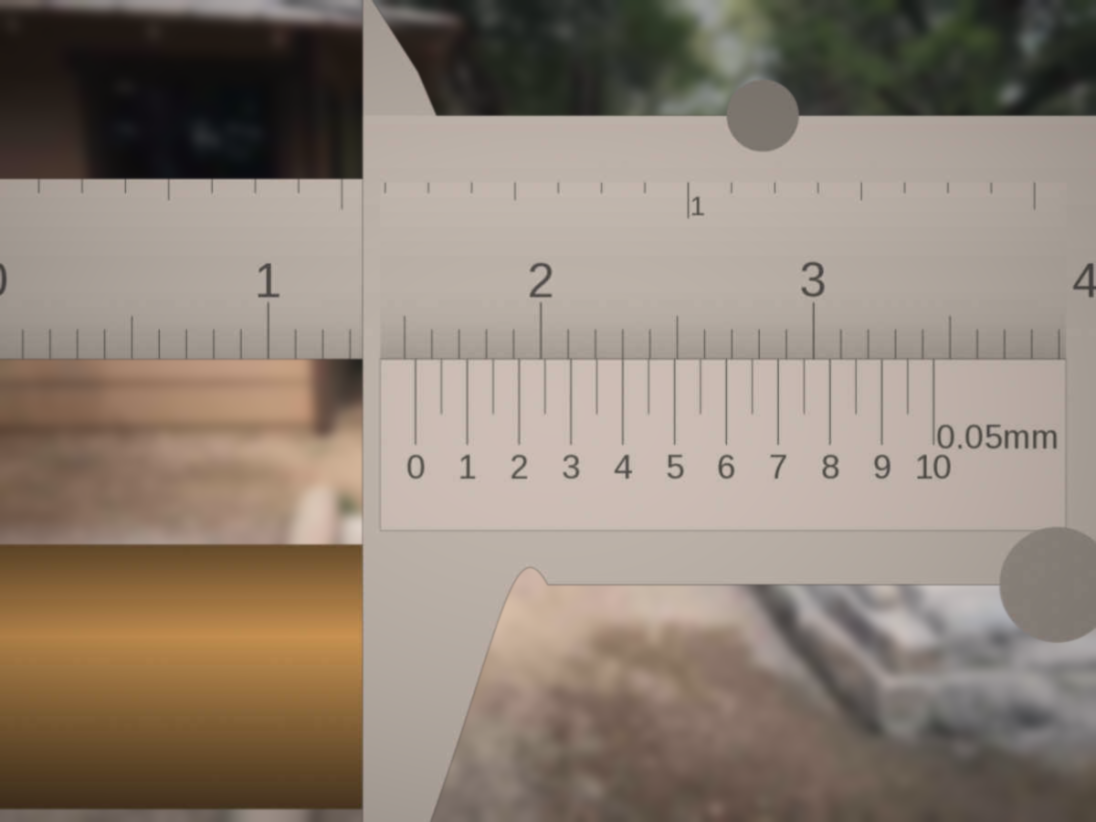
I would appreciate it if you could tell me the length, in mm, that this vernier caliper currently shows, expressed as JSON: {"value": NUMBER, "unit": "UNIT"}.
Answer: {"value": 15.40, "unit": "mm"}
